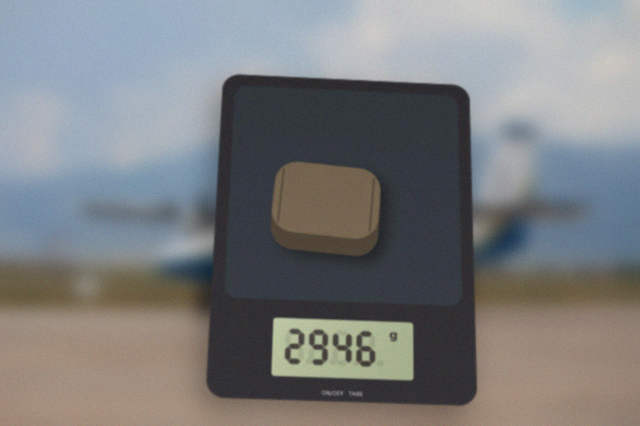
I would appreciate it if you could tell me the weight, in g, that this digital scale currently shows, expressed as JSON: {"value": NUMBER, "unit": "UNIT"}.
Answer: {"value": 2946, "unit": "g"}
